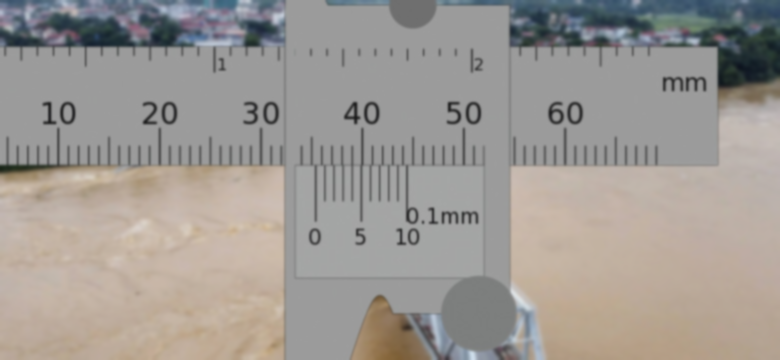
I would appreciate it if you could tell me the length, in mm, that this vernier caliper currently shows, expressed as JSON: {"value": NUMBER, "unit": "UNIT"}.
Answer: {"value": 35.4, "unit": "mm"}
